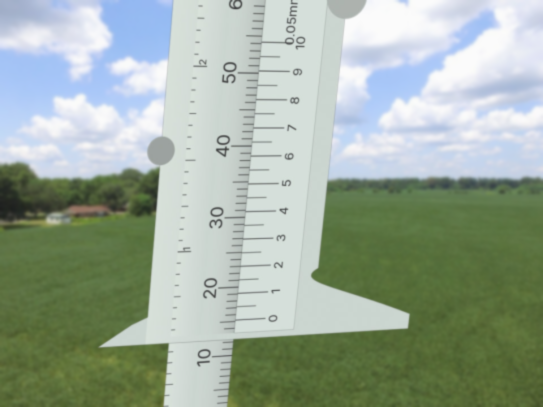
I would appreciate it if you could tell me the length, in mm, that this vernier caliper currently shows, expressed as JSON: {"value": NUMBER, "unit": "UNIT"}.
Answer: {"value": 15.2, "unit": "mm"}
